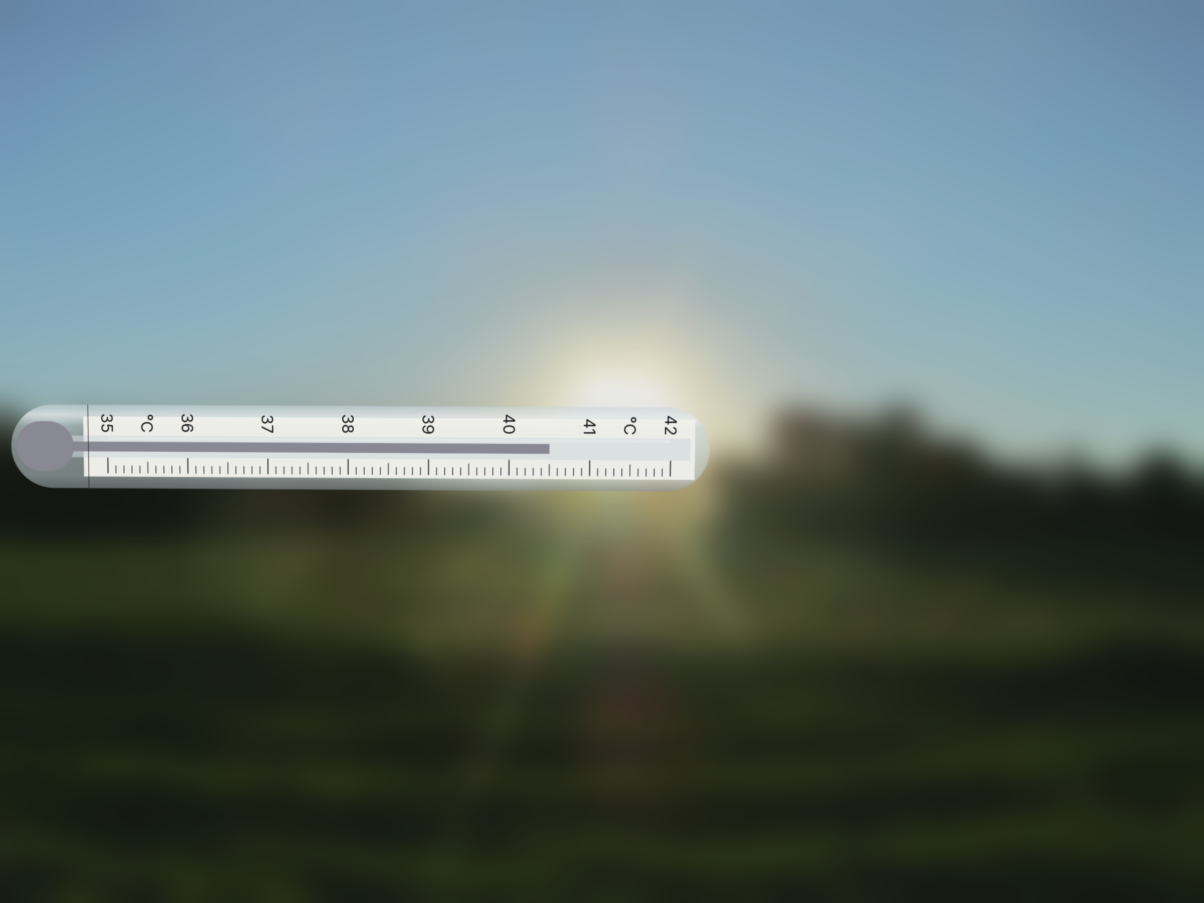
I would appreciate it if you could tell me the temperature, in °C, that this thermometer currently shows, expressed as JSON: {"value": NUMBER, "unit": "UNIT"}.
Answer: {"value": 40.5, "unit": "°C"}
